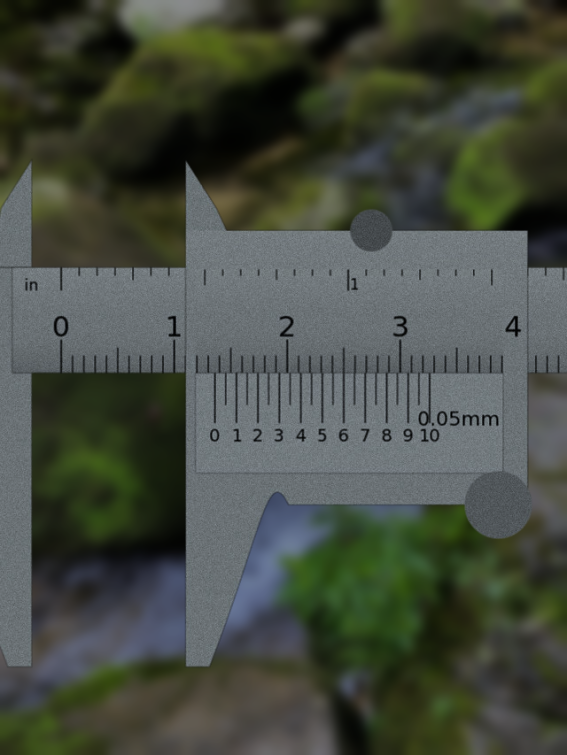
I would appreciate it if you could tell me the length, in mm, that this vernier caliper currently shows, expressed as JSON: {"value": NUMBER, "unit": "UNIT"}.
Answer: {"value": 13.6, "unit": "mm"}
